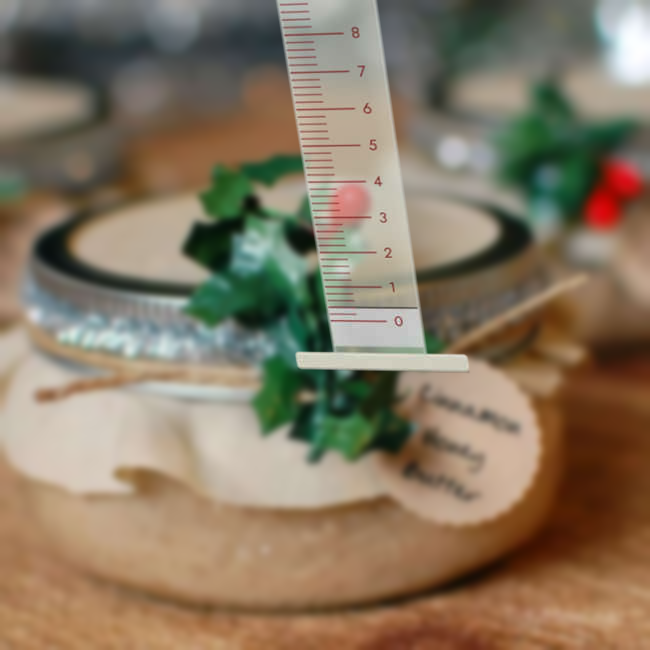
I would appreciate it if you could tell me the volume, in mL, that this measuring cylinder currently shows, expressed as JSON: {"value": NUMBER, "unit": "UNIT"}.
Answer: {"value": 0.4, "unit": "mL"}
